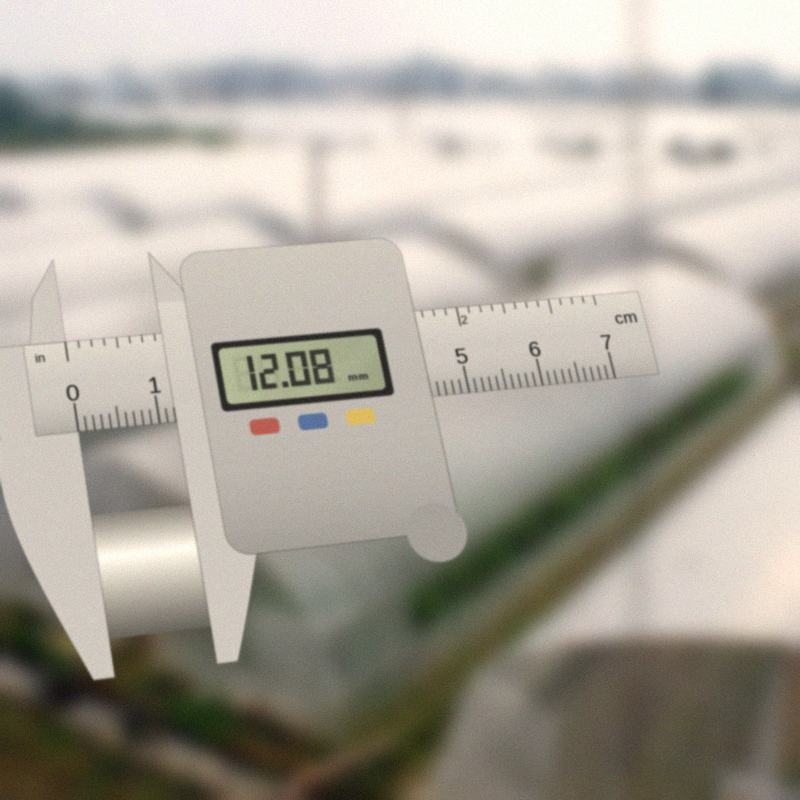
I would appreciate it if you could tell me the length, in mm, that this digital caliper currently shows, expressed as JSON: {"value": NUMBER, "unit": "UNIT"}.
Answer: {"value": 12.08, "unit": "mm"}
